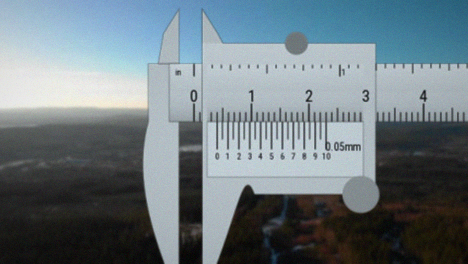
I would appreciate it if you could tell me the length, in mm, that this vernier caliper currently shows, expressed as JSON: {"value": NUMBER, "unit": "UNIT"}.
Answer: {"value": 4.0, "unit": "mm"}
